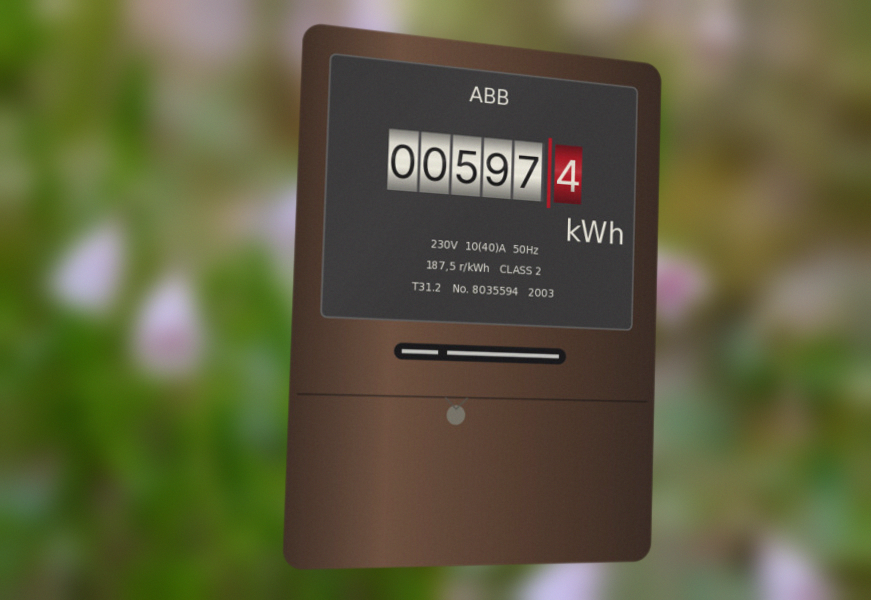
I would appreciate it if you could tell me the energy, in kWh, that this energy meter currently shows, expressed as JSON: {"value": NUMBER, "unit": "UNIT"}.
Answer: {"value": 597.4, "unit": "kWh"}
